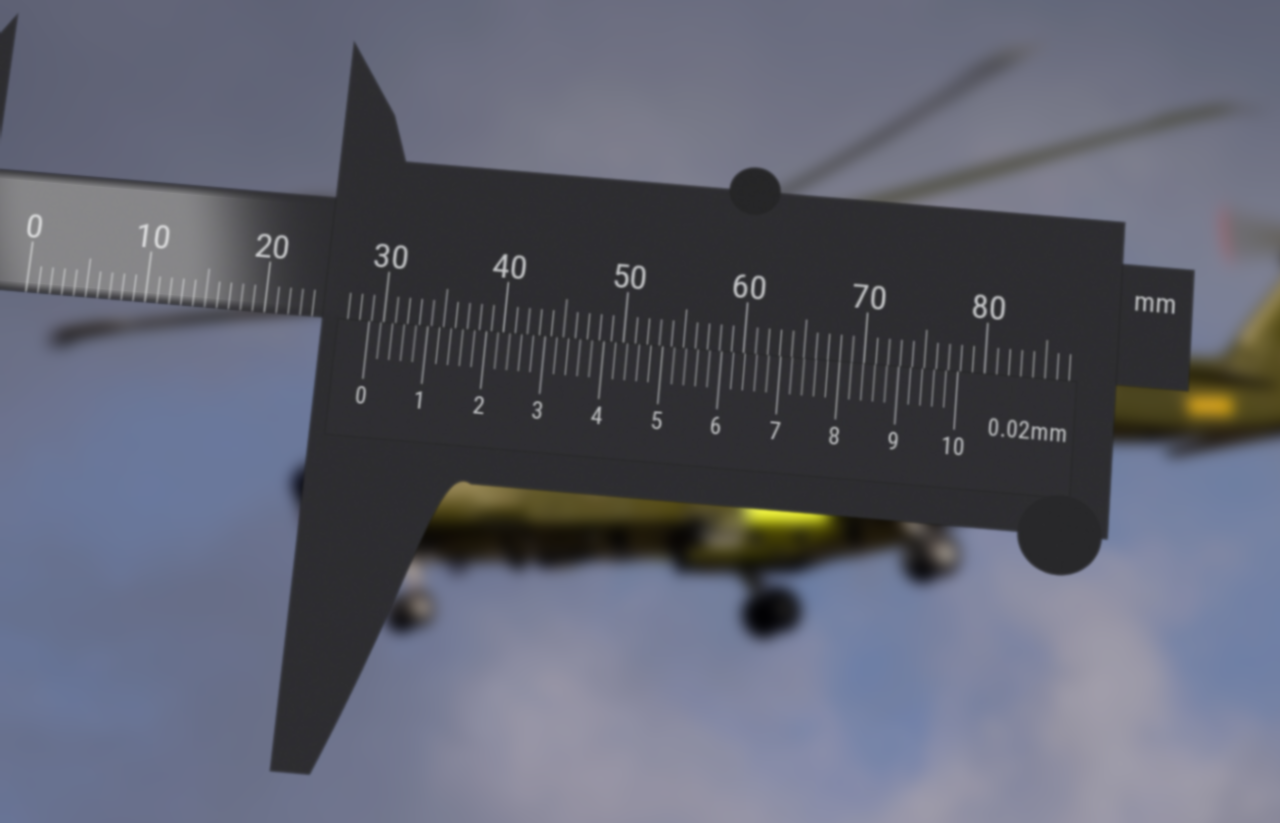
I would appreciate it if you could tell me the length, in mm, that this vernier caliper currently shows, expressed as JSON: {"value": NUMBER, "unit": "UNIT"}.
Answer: {"value": 28.8, "unit": "mm"}
